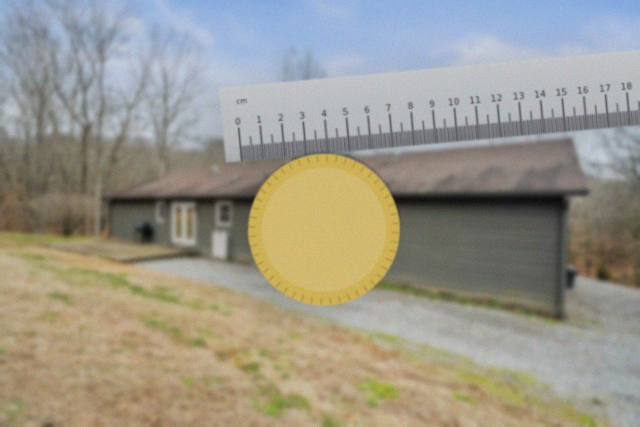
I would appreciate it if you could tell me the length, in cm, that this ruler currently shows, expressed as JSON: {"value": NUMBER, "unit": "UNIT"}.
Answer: {"value": 7, "unit": "cm"}
